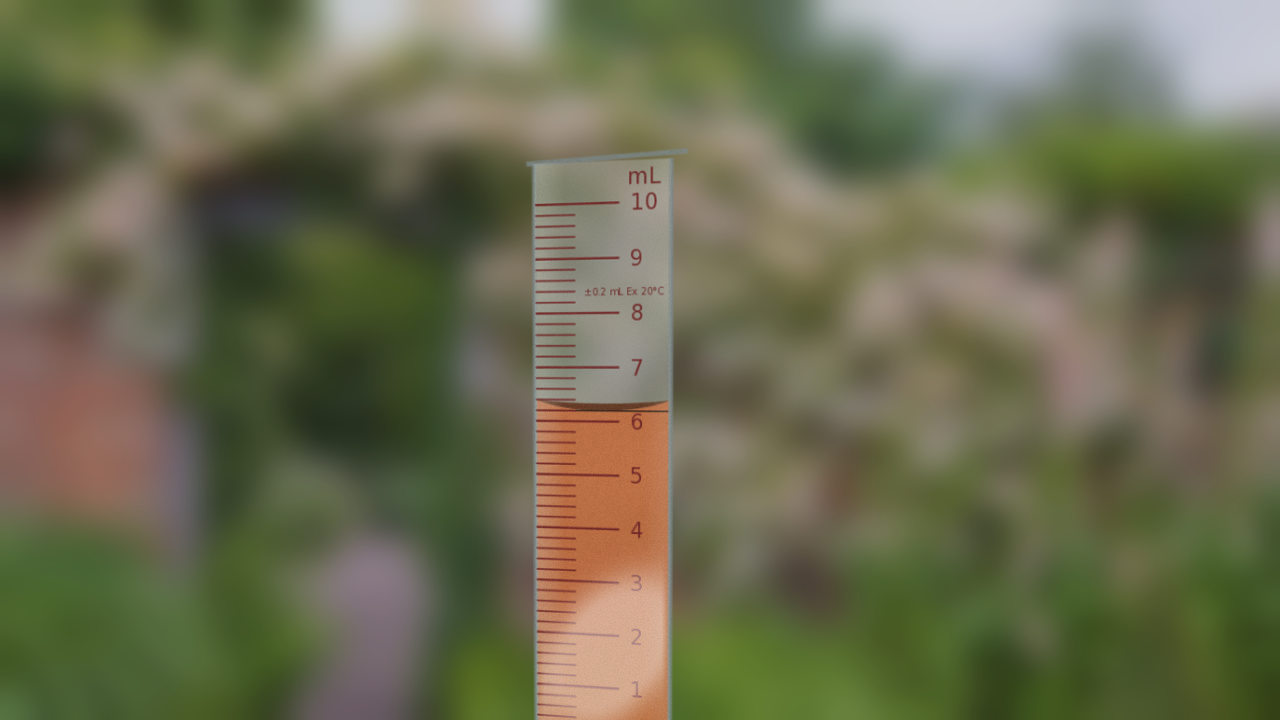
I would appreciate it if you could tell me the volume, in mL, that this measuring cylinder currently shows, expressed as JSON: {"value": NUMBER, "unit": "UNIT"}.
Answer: {"value": 6.2, "unit": "mL"}
